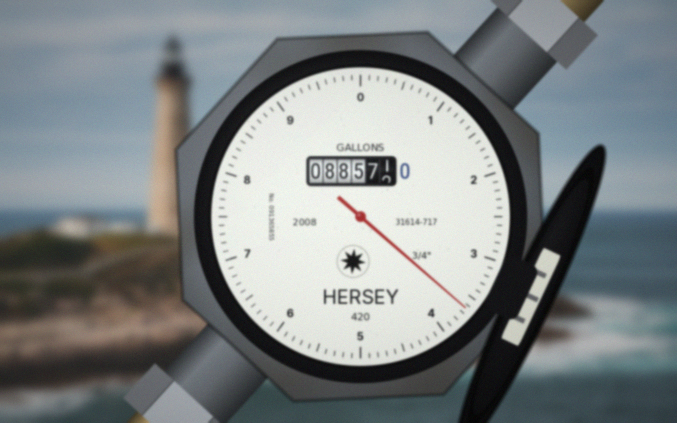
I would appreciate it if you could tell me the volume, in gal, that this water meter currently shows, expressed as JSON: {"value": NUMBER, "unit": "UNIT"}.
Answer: {"value": 885713.6, "unit": "gal"}
